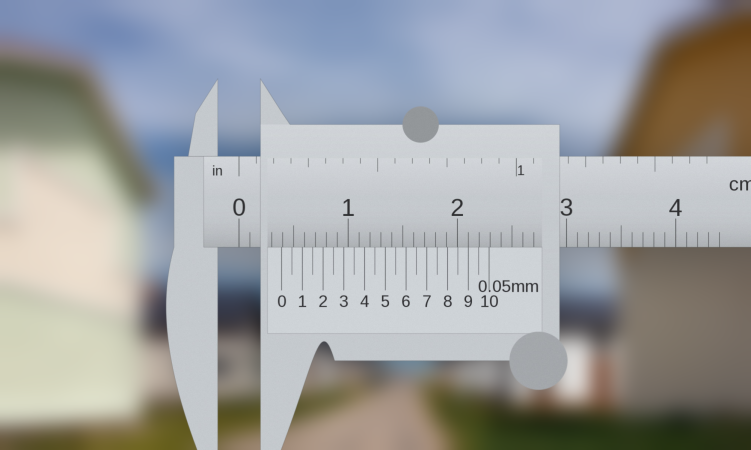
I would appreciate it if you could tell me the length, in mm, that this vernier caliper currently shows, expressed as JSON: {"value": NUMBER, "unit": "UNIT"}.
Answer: {"value": 3.9, "unit": "mm"}
